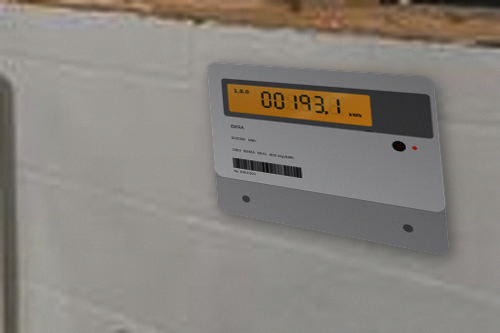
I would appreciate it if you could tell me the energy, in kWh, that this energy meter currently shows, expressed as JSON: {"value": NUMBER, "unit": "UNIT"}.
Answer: {"value": 193.1, "unit": "kWh"}
